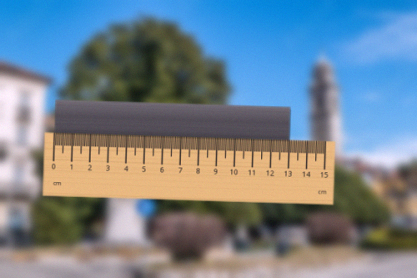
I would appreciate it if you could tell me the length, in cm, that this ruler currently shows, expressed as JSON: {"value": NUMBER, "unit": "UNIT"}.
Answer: {"value": 13, "unit": "cm"}
